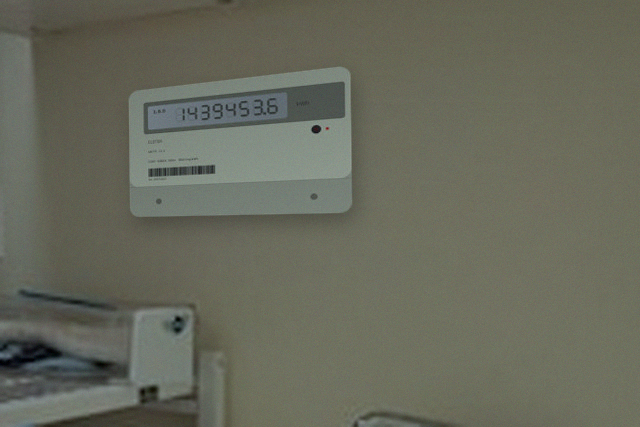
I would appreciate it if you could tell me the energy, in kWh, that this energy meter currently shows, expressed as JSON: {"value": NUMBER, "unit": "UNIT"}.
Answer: {"value": 1439453.6, "unit": "kWh"}
